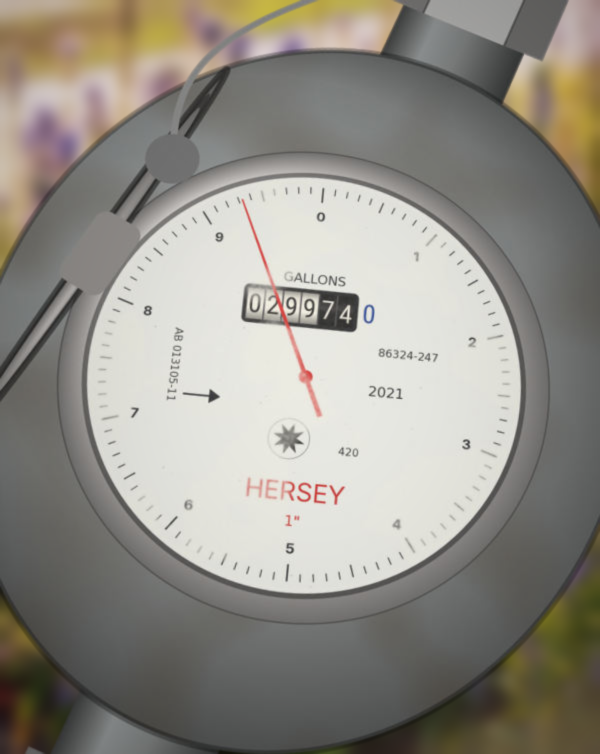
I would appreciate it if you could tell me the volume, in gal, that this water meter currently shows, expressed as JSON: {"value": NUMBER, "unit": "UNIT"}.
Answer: {"value": 299739.3, "unit": "gal"}
